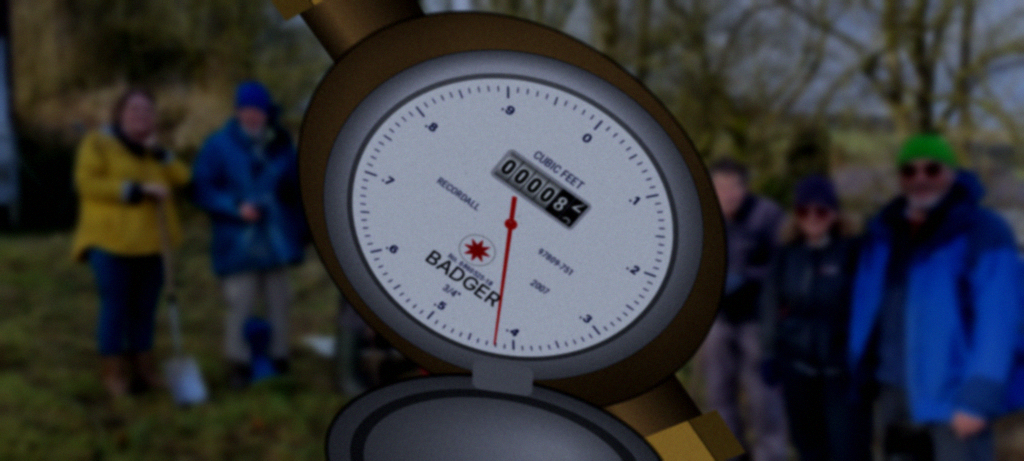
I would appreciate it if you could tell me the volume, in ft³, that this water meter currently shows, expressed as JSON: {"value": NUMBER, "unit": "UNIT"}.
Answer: {"value": 82.42, "unit": "ft³"}
